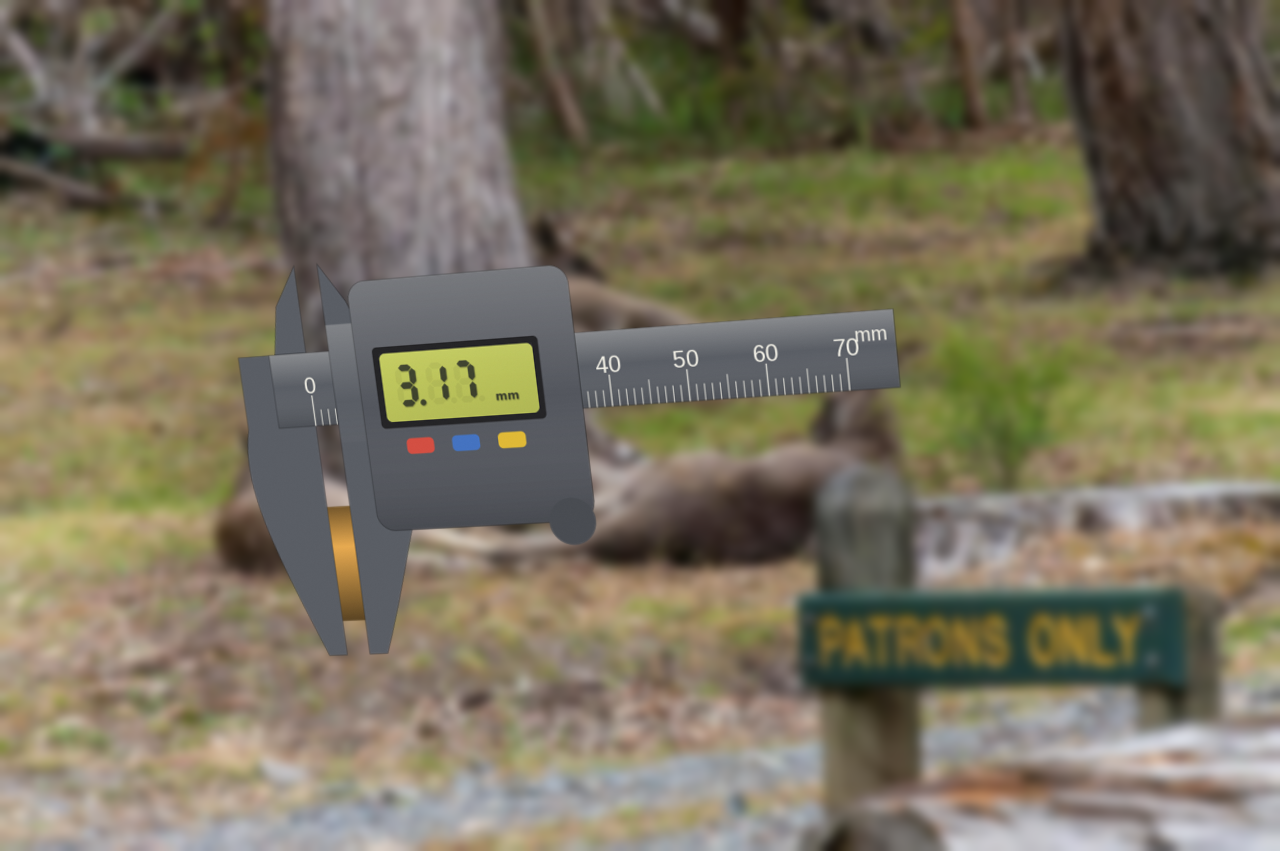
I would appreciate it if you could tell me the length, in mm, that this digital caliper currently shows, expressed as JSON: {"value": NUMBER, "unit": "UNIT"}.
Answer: {"value": 3.17, "unit": "mm"}
